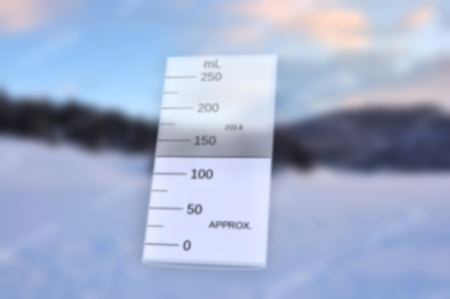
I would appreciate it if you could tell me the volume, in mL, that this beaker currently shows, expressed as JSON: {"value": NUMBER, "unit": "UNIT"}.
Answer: {"value": 125, "unit": "mL"}
